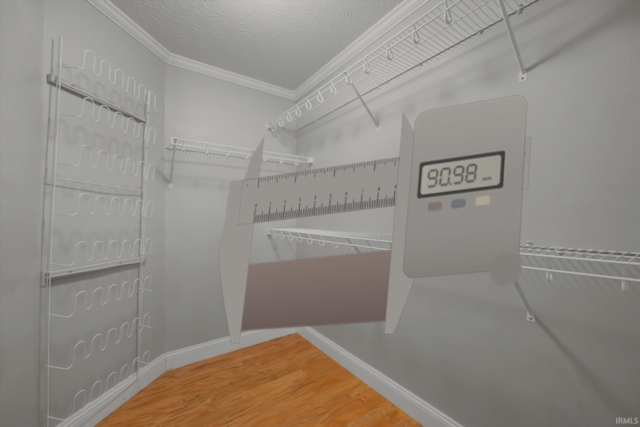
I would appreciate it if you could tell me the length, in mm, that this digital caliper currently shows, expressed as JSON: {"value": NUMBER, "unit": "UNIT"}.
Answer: {"value": 90.98, "unit": "mm"}
